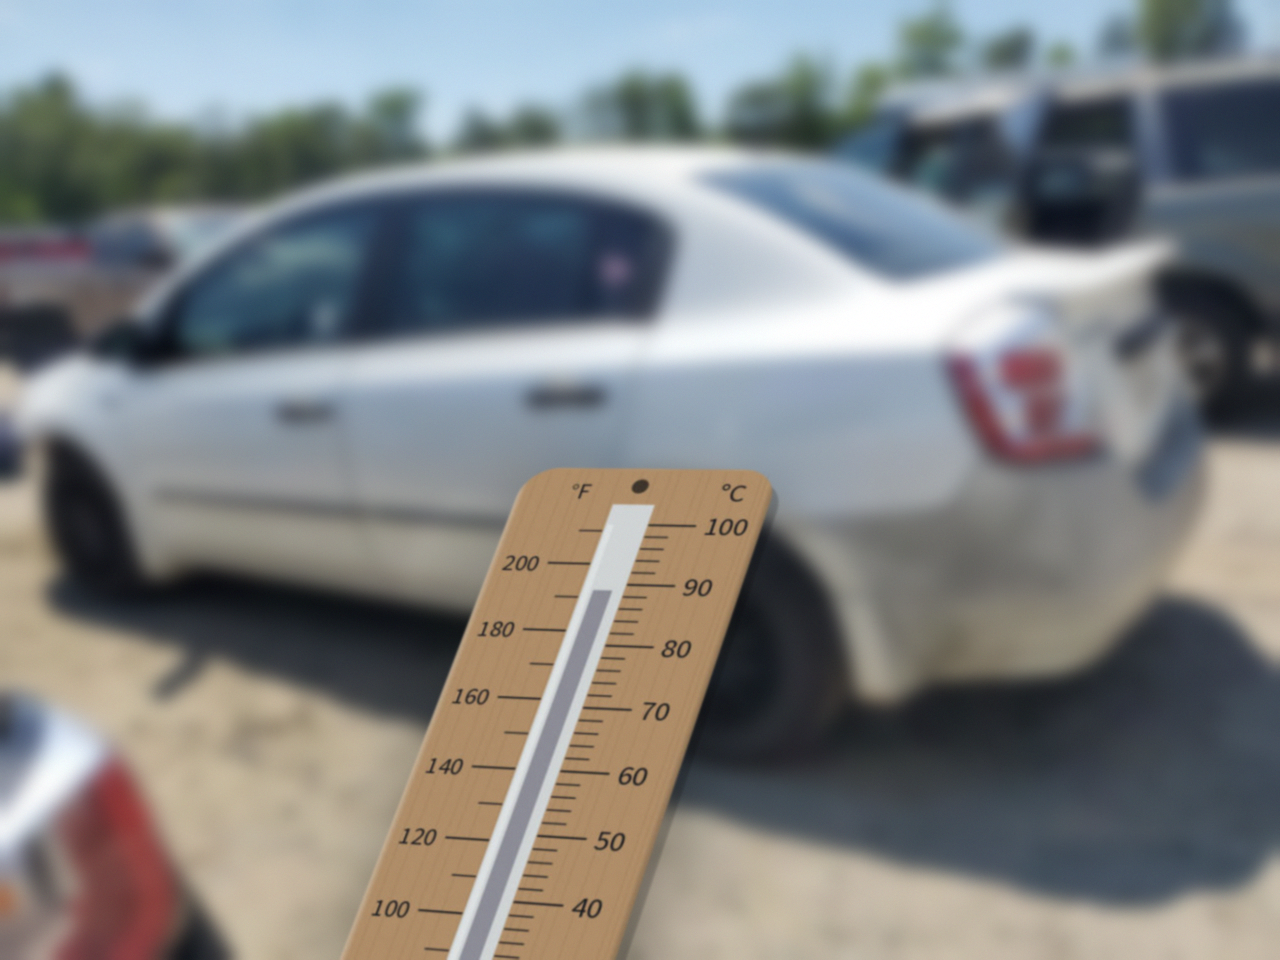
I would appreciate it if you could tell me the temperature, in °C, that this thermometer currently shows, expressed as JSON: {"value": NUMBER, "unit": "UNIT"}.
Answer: {"value": 89, "unit": "°C"}
